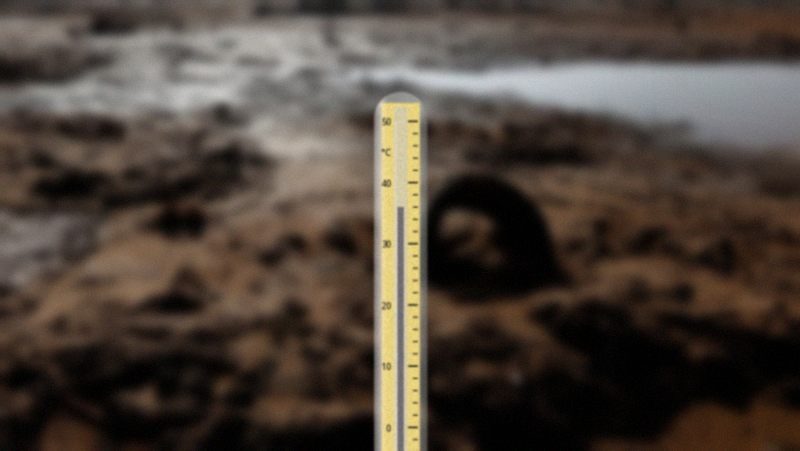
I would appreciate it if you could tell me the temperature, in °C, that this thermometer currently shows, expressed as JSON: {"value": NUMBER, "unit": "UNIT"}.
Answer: {"value": 36, "unit": "°C"}
